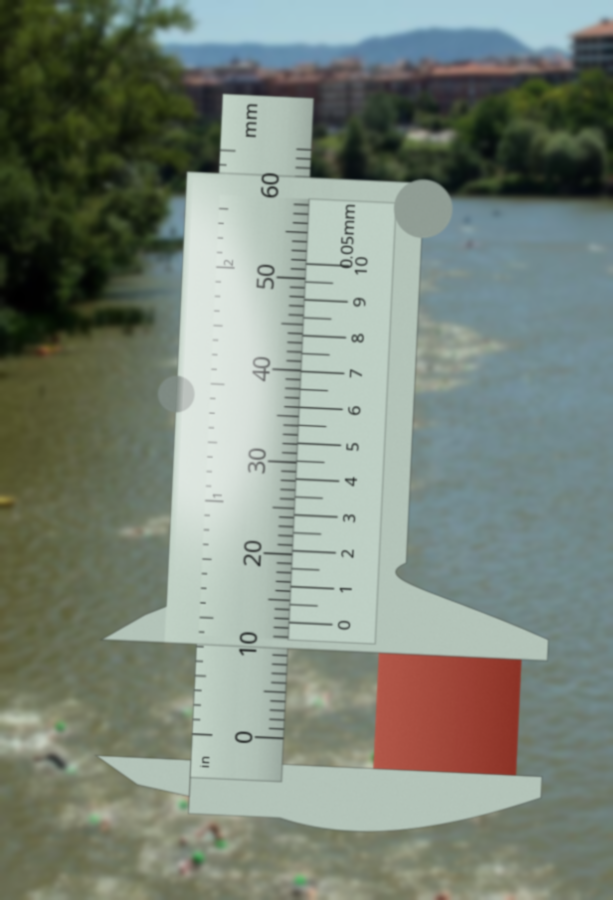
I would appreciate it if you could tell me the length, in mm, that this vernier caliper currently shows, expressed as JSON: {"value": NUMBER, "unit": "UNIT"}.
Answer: {"value": 12.6, "unit": "mm"}
